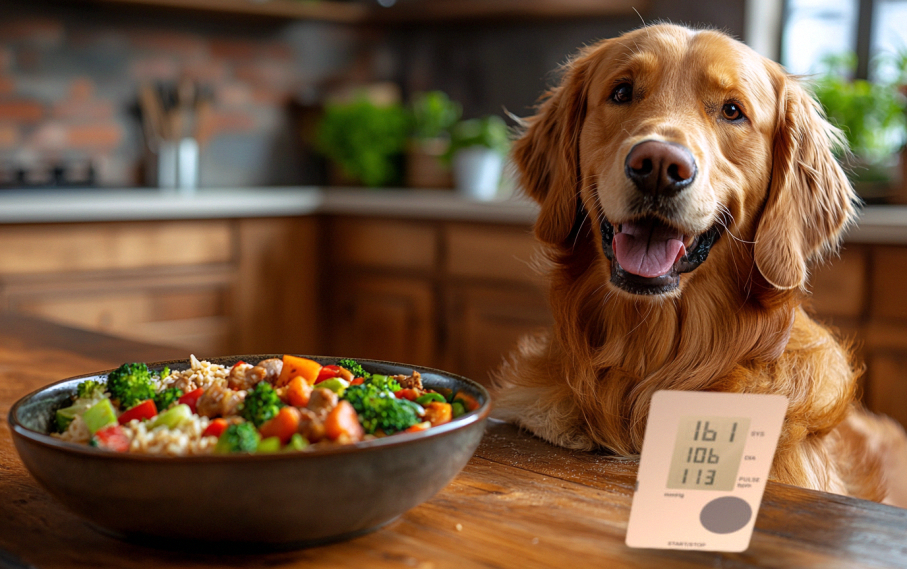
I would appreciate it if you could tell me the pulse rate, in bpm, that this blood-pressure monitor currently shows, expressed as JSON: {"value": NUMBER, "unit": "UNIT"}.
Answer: {"value": 113, "unit": "bpm"}
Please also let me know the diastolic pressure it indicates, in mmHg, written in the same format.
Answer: {"value": 106, "unit": "mmHg"}
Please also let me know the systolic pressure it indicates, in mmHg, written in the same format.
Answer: {"value": 161, "unit": "mmHg"}
